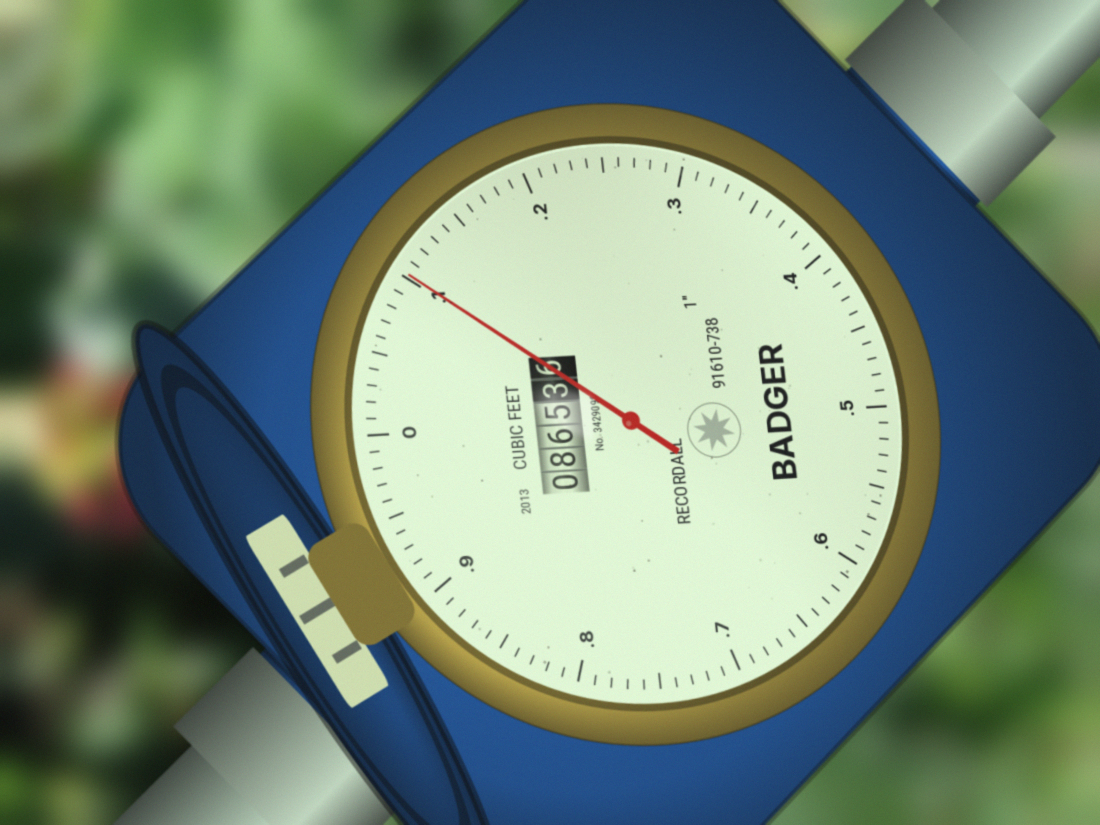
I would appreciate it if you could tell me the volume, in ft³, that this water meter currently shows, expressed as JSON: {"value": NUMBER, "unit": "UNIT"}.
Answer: {"value": 86536.10, "unit": "ft³"}
